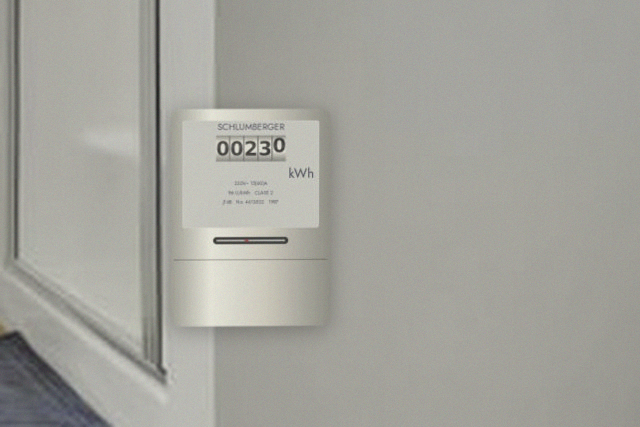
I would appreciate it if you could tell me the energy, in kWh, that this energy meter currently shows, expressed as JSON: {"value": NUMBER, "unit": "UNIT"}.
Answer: {"value": 230, "unit": "kWh"}
